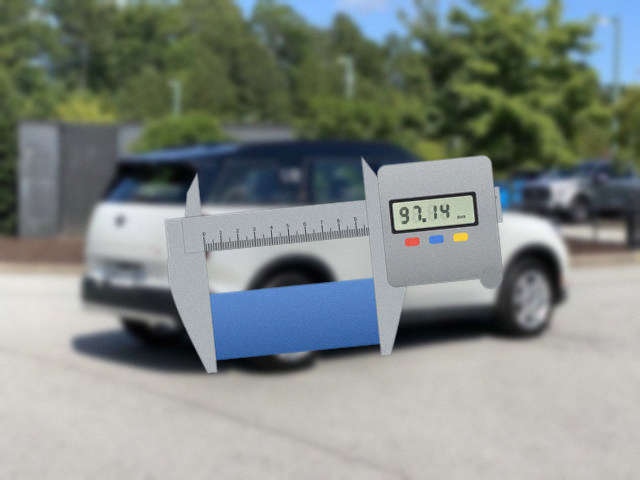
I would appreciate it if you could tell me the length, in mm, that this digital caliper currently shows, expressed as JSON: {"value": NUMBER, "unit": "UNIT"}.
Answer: {"value": 97.14, "unit": "mm"}
